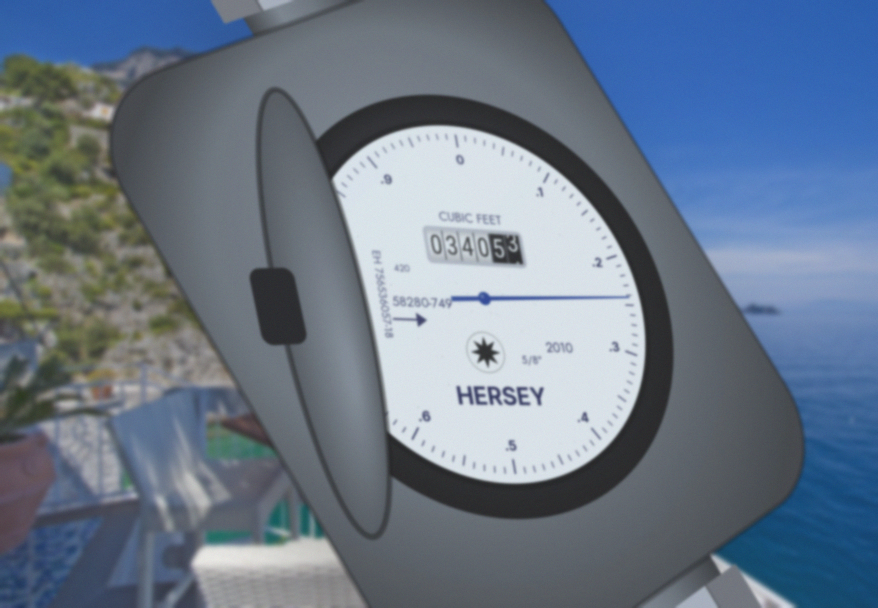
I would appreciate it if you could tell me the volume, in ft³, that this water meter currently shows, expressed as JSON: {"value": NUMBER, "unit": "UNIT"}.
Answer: {"value": 34053.24, "unit": "ft³"}
